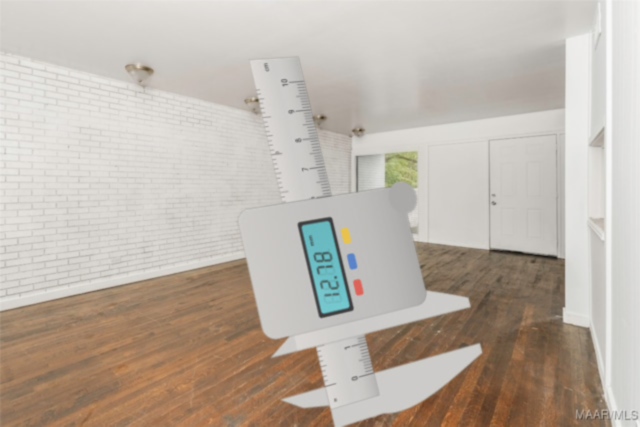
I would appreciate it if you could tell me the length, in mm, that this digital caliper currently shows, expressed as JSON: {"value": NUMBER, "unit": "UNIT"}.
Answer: {"value": 12.78, "unit": "mm"}
